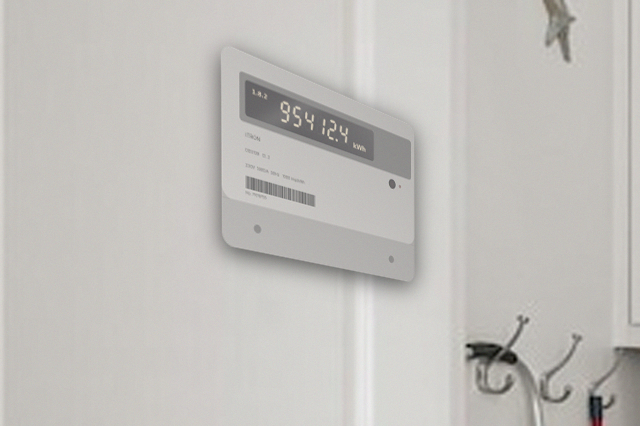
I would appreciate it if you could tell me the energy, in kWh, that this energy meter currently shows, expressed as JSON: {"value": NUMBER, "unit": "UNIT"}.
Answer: {"value": 95412.4, "unit": "kWh"}
